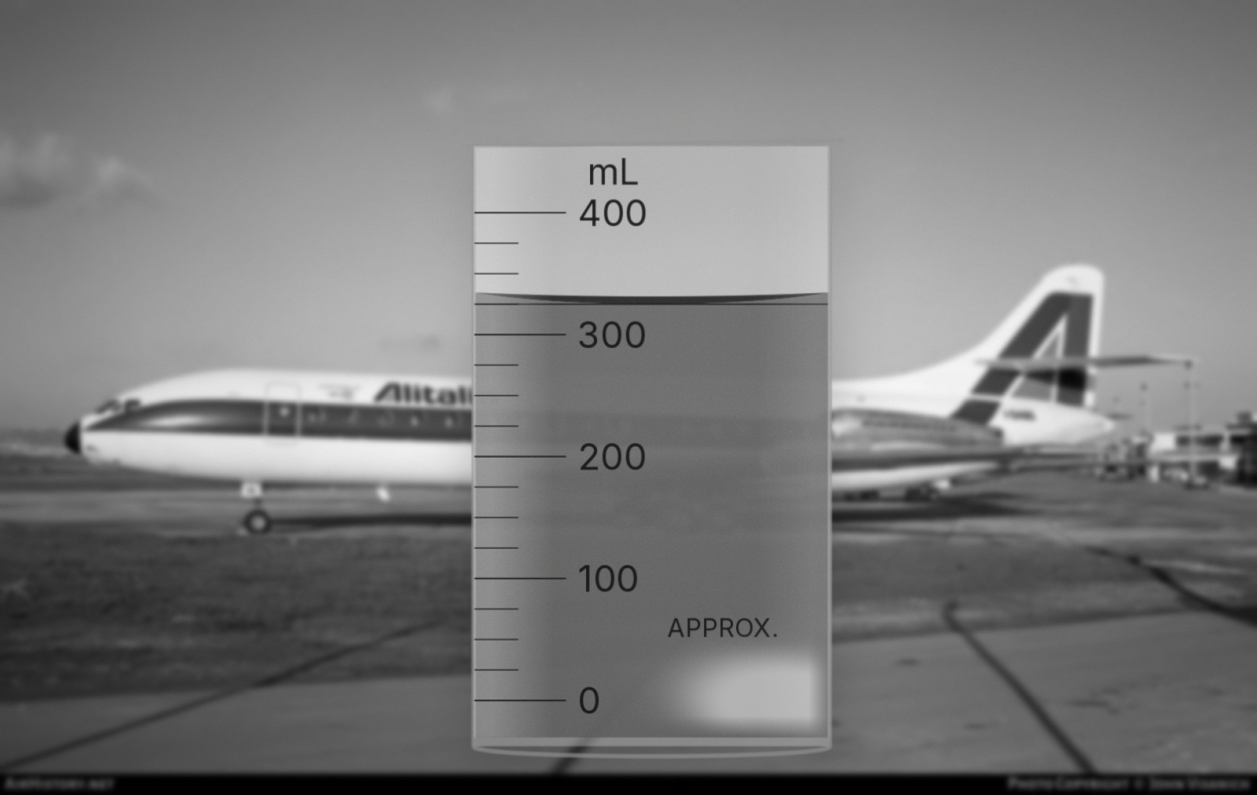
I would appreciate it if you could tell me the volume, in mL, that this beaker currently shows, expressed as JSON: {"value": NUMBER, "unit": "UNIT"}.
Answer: {"value": 325, "unit": "mL"}
